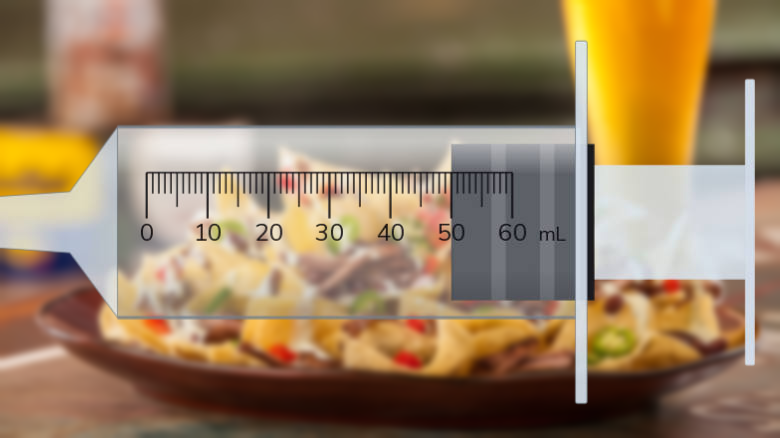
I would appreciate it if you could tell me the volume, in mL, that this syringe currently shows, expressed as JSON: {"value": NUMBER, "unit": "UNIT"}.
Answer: {"value": 50, "unit": "mL"}
